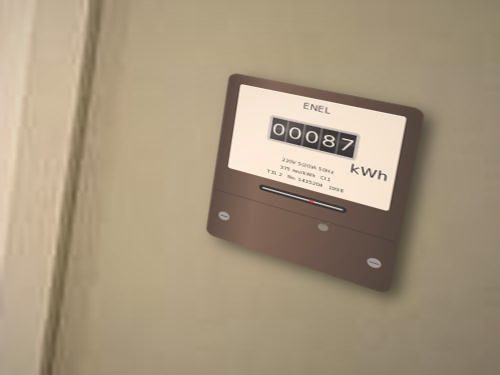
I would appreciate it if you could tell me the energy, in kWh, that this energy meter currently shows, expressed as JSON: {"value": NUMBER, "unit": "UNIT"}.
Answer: {"value": 87, "unit": "kWh"}
